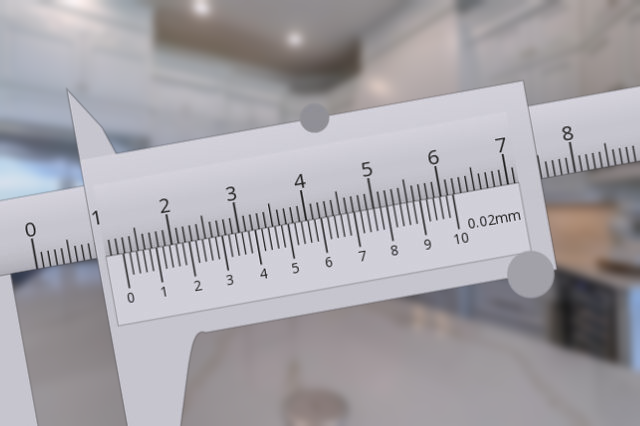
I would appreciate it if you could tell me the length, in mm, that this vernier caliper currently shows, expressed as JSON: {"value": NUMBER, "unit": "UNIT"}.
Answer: {"value": 12.8, "unit": "mm"}
